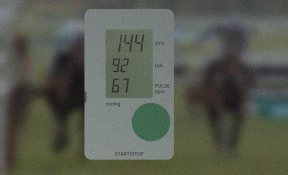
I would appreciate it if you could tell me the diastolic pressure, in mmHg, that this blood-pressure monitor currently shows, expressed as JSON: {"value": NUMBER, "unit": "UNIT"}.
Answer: {"value": 92, "unit": "mmHg"}
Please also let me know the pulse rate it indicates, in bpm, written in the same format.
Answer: {"value": 67, "unit": "bpm"}
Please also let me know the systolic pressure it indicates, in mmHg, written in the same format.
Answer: {"value": 144, "unit": "mmHg"}
